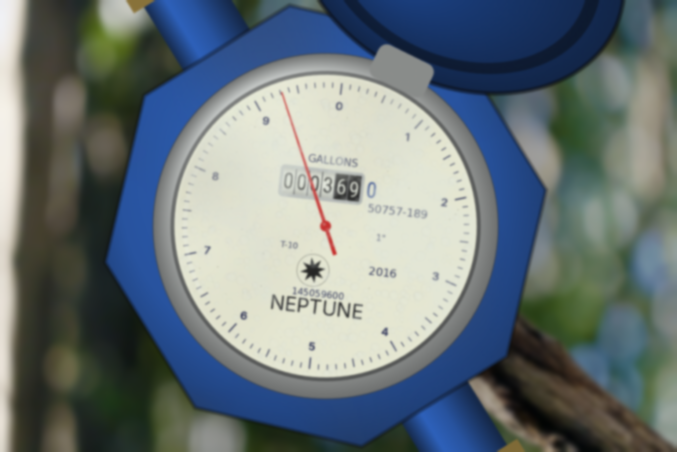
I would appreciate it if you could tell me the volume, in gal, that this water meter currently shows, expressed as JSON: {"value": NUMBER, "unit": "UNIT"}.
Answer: {"value": 3689.3, "unit": "gal"}
